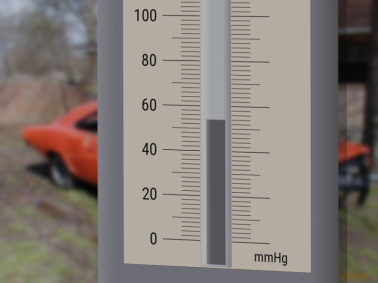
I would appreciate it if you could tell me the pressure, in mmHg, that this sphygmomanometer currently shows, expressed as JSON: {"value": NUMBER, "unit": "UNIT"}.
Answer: {"value": 54, "unit": "mmHg"}
